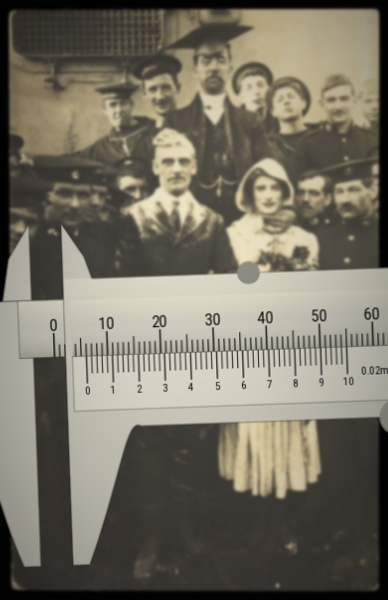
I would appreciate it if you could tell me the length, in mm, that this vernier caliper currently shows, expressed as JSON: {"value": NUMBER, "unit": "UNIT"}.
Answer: {"value": 6.0, "unit": "mm"}
